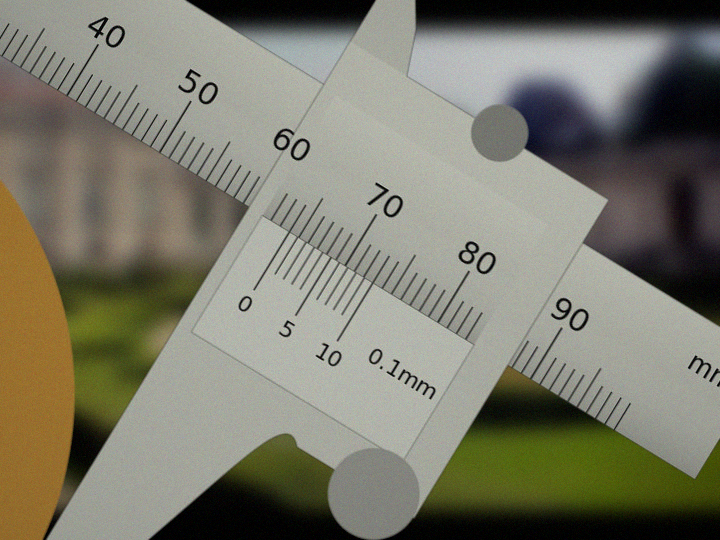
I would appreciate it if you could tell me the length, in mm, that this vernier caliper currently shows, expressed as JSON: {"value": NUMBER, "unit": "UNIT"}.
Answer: {"value": 64.0, "unit": "mm"}
